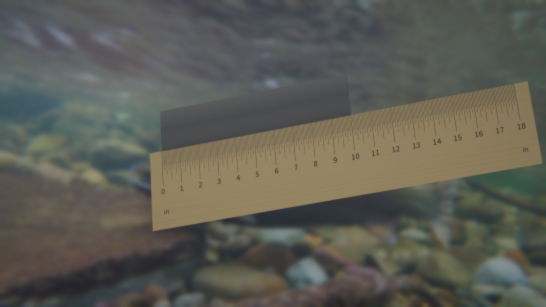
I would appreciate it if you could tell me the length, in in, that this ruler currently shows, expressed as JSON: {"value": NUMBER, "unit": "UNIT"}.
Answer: {"value": 10, "unit": "in"}
